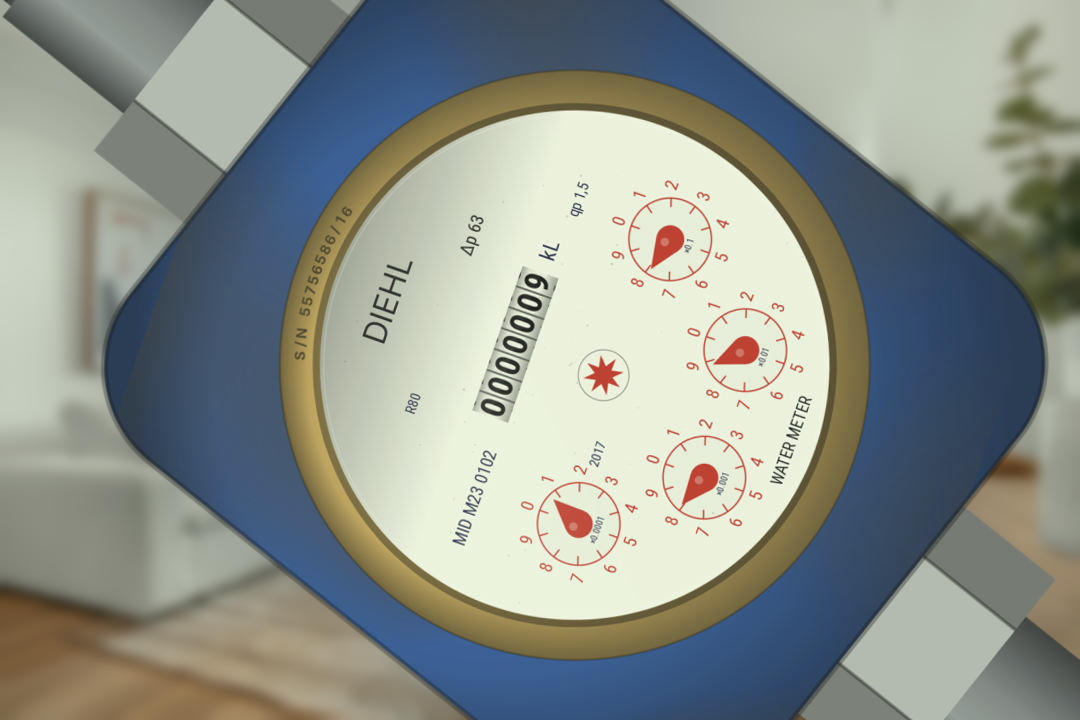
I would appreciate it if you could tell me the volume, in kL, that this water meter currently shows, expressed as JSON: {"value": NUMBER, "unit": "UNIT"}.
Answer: {"value": 9.7880, "unit": "kL"}
